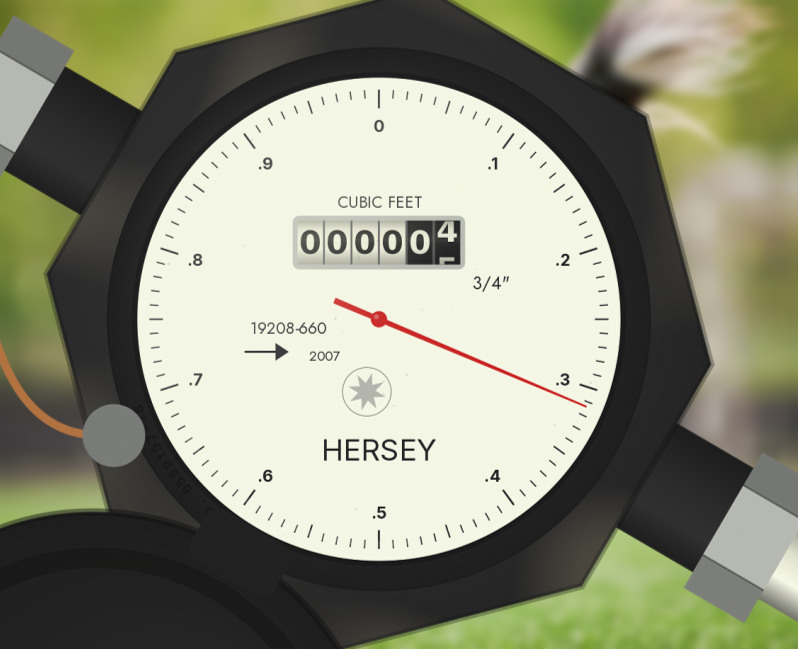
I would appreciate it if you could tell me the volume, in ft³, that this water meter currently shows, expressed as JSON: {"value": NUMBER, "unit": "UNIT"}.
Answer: {"value": 4.31, "unit": "ft³"}
